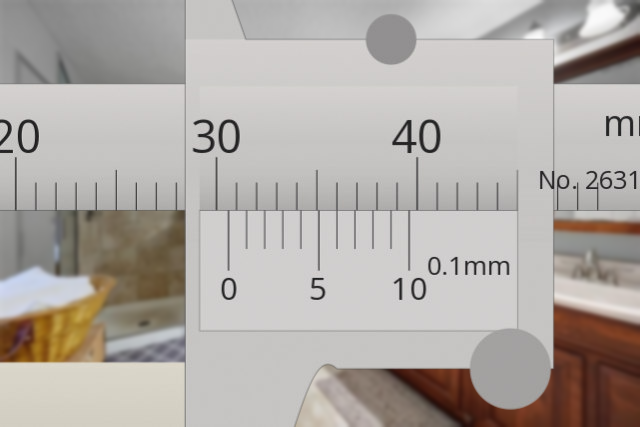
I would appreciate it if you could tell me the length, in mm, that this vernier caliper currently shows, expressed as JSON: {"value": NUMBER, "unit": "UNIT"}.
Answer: {"value": 30.6, "unit": "mm"}
